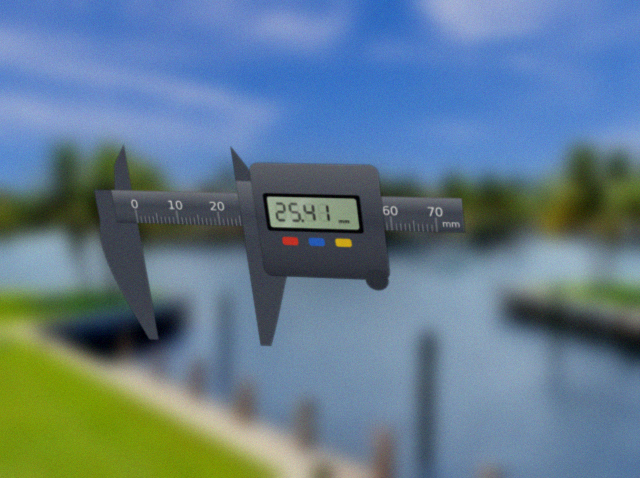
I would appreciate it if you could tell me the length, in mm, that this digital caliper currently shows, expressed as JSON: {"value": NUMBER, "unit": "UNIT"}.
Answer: {"value": 25.41, "unit": "mm"}
